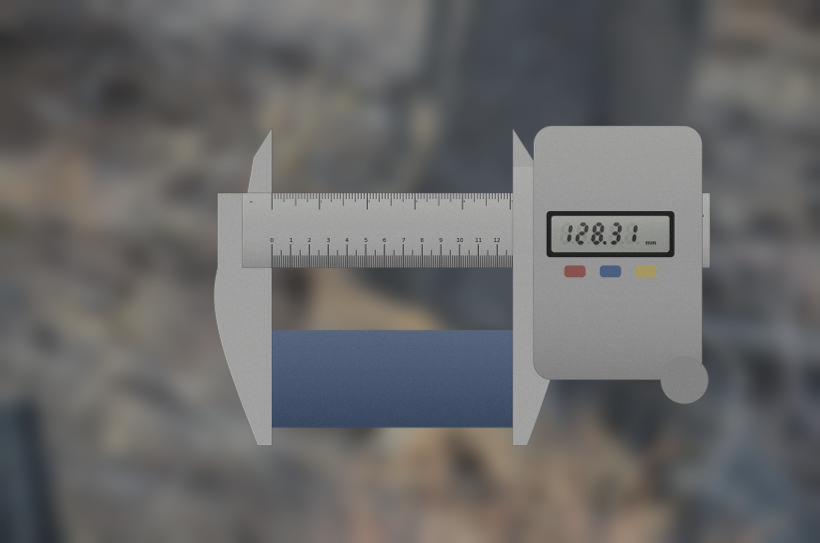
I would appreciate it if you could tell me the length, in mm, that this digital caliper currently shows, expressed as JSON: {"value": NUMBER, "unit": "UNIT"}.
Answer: {"value": 128.31, "unit": "mm"}
